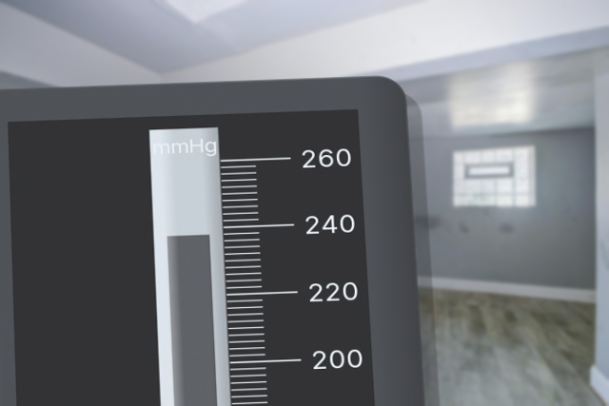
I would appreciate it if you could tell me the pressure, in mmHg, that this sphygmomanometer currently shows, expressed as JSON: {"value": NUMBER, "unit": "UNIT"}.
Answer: {"value": 238, "unit": "mmHg"}
